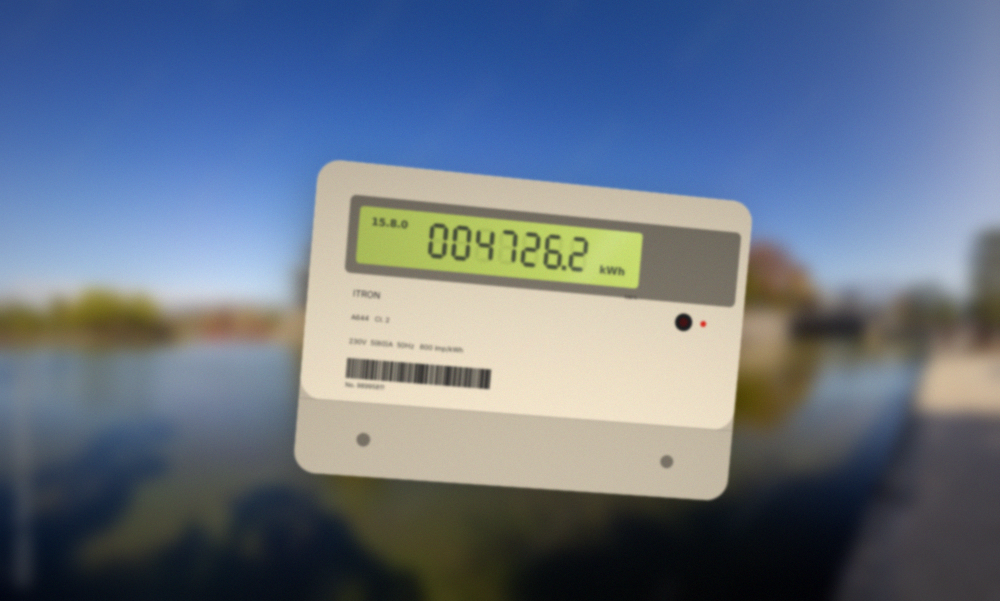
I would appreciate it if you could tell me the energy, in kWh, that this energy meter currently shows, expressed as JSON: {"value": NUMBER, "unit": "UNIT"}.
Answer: {"value": 4726.2, "unit": "kWh"}
